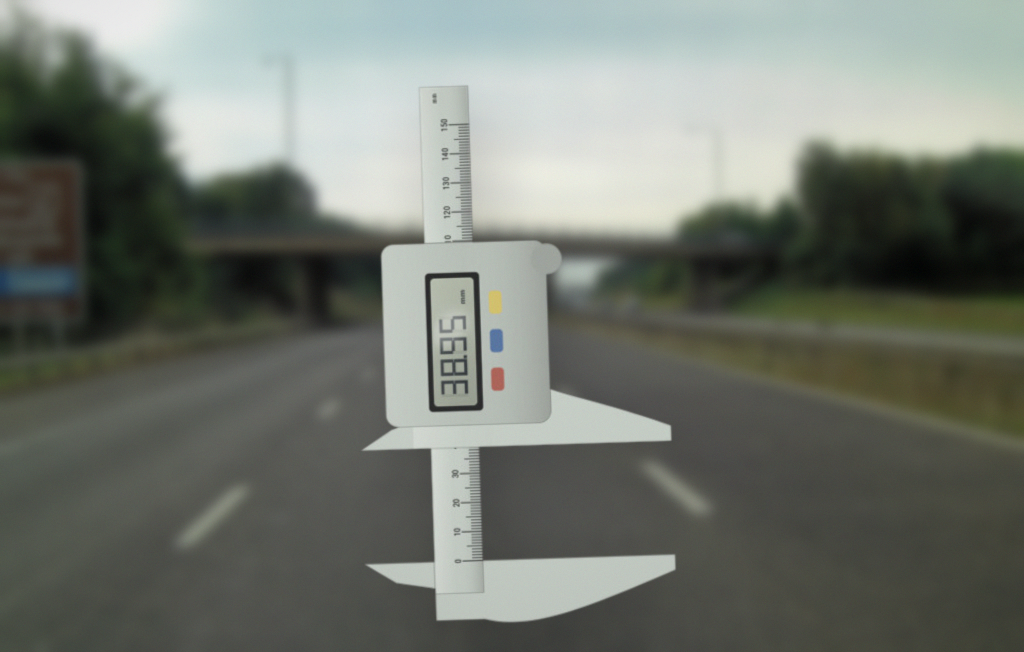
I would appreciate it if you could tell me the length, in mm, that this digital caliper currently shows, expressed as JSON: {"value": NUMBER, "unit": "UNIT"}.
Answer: {"value": 38.95, "unit": "mm"}
